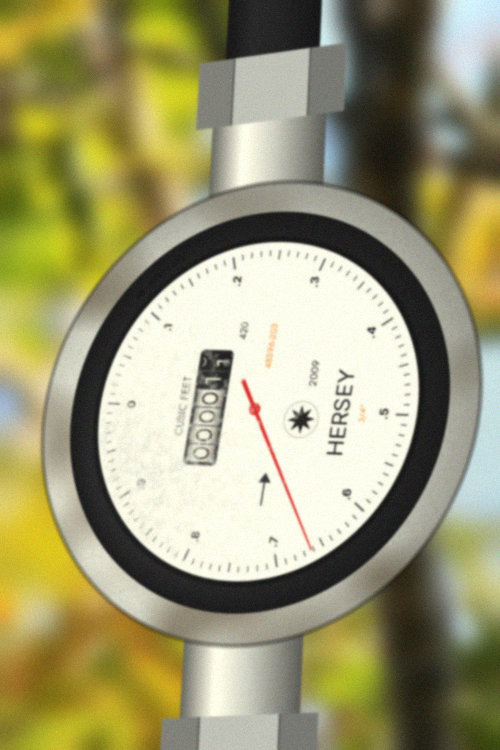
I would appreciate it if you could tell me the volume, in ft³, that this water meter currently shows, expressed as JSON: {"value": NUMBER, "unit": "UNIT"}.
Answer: {"value": 10.66, "unit": "ft³"}
